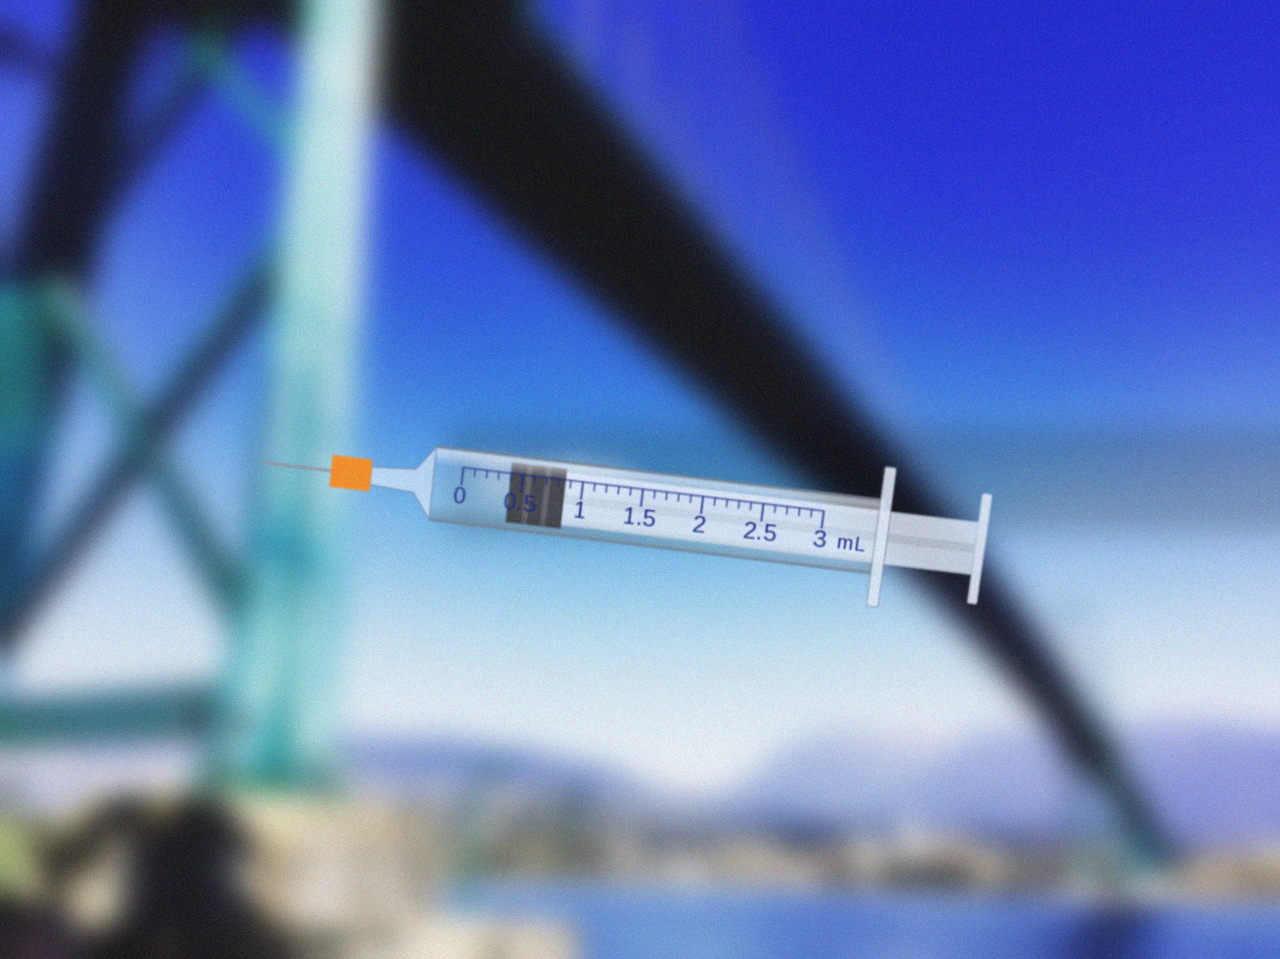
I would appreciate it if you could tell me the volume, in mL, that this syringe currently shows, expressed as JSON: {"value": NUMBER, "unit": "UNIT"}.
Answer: {"value": 0.4, "unit": "mL"}
